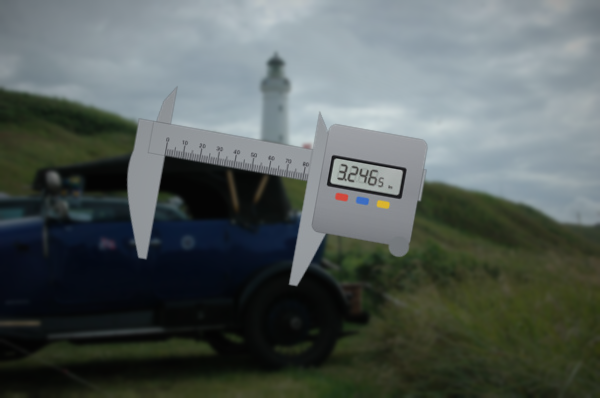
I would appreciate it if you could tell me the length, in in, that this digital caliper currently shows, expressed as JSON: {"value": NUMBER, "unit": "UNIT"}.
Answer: {"value": 3.2465, "unit": "in"}
